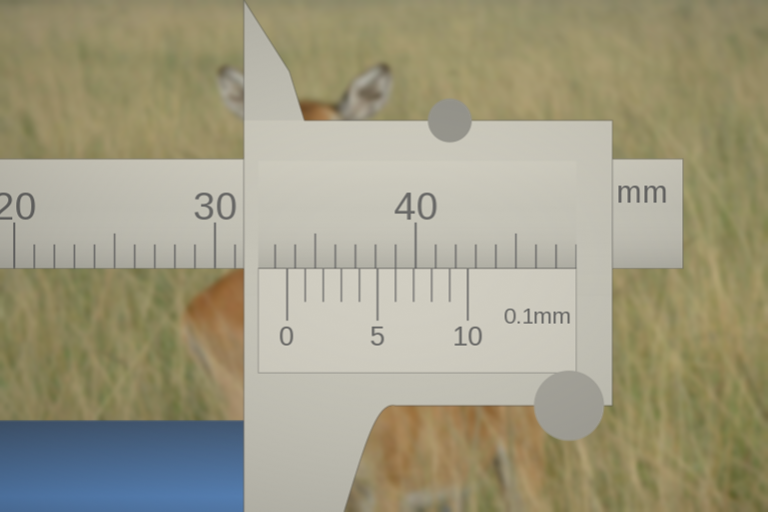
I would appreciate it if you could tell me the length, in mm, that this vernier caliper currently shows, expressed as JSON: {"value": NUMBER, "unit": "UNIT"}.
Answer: {"value": 33.6, "unit": "mm"}
